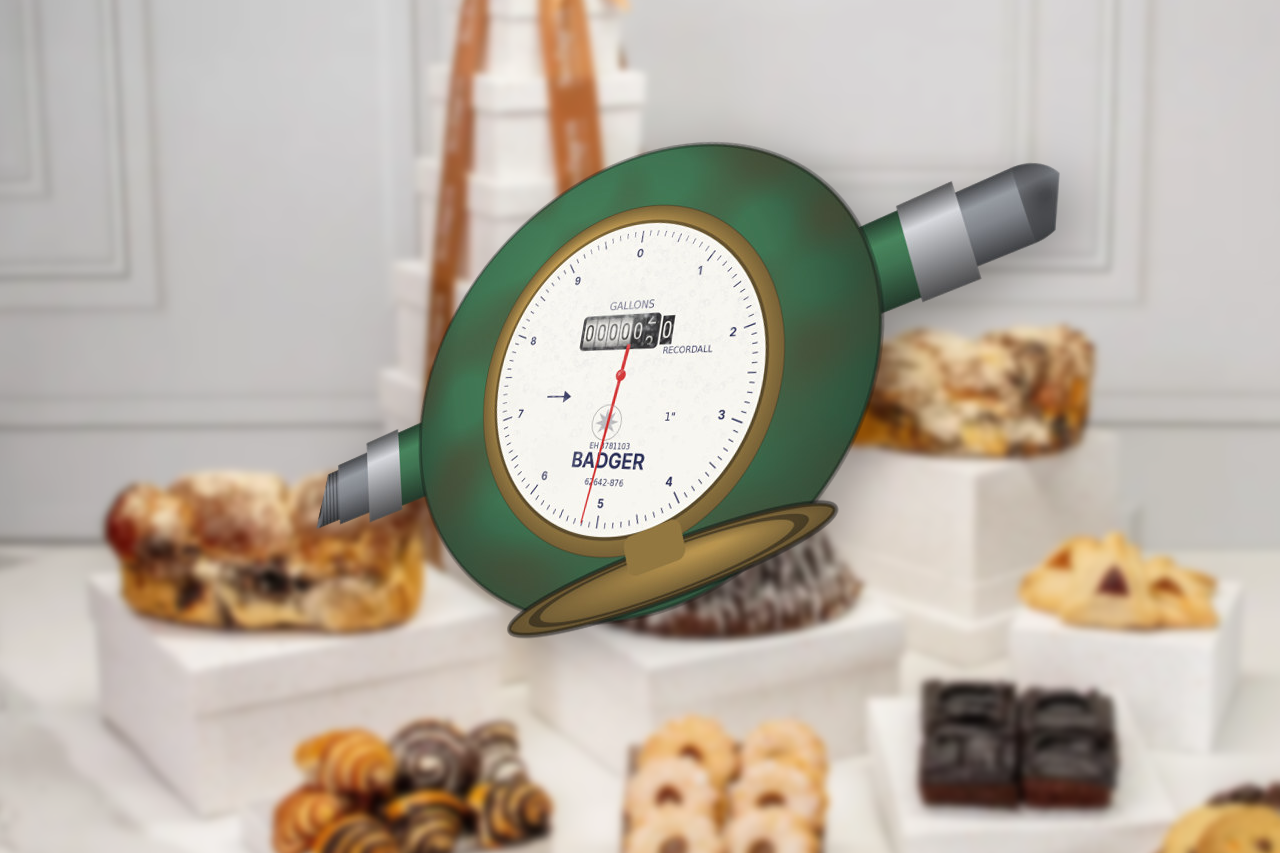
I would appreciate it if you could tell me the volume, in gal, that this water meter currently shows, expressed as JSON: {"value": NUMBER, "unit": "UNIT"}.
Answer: {"value": 25.2, "unit": "gal"}
